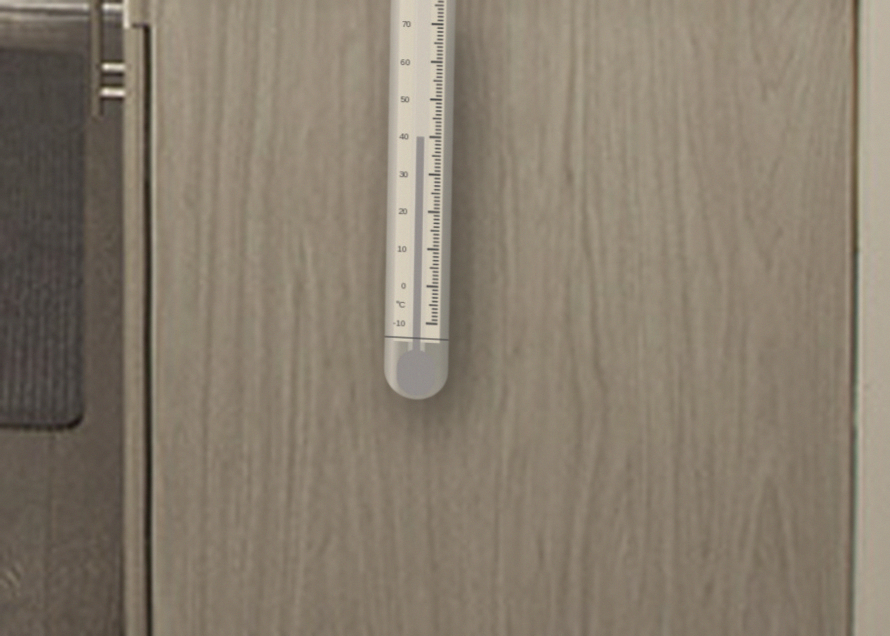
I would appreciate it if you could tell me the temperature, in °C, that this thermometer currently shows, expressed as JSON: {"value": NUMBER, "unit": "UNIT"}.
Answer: {"value": 40, "unit": "°C"}
